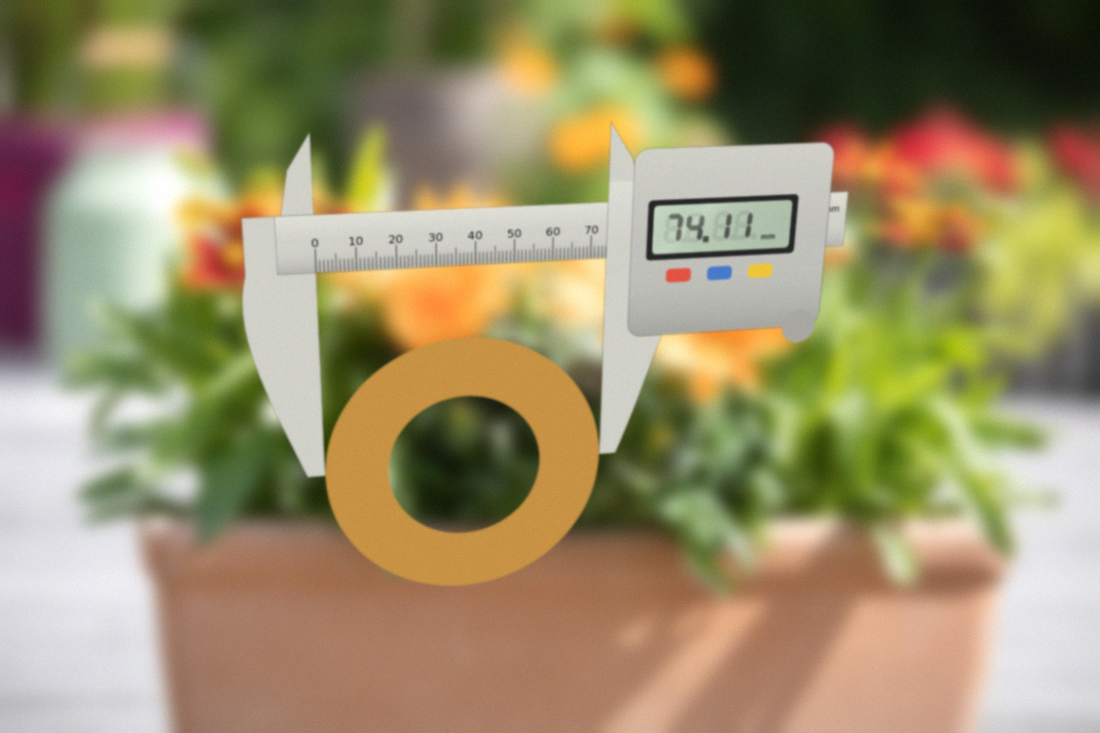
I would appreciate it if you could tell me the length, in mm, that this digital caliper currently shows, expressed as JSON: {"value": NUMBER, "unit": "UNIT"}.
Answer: {"value": 74.11, "unit": "mm"}
